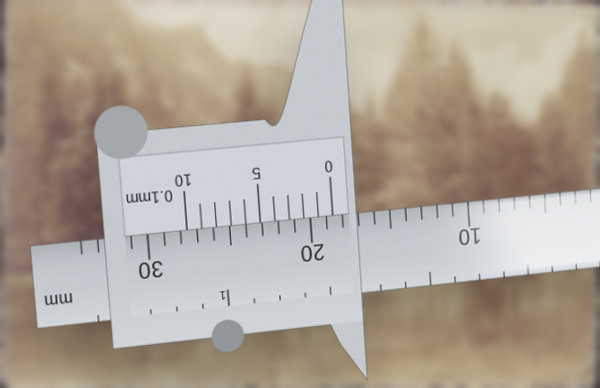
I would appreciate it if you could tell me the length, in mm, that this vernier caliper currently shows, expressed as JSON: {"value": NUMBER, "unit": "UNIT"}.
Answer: {"value": 18.6, "unit": "mm"}
